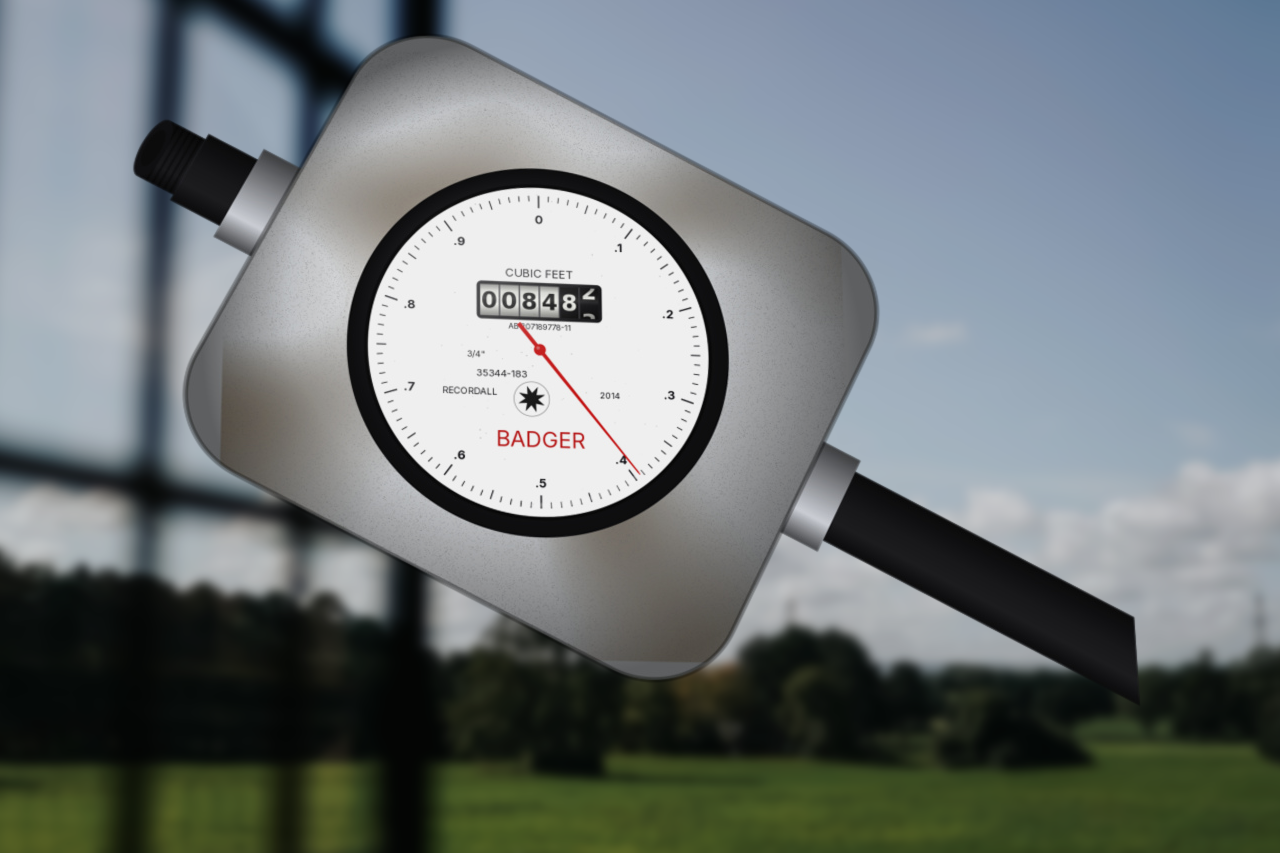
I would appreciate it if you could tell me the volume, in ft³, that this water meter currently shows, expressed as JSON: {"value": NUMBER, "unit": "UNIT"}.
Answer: {"value": 8482.39, "unit": "ft³"}
